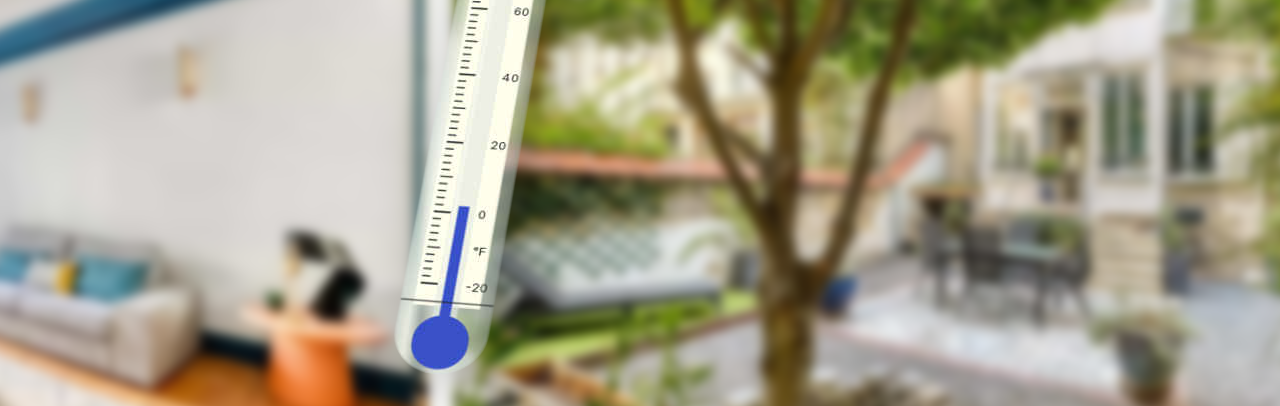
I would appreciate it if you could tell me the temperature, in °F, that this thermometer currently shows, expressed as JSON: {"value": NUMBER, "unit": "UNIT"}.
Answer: {"value": 2, "unit": "°F"}
